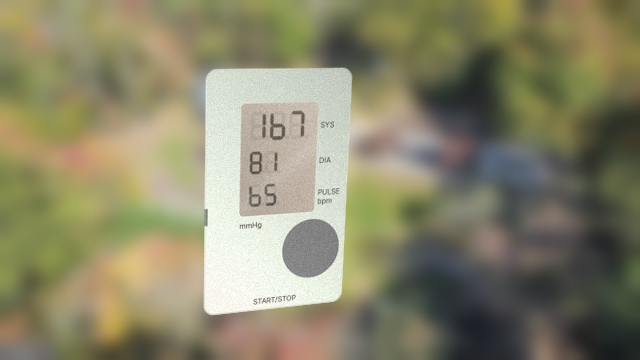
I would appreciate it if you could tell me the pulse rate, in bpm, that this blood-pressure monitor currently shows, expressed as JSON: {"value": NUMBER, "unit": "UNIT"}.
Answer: {"value": 65, "unit": "bpm"}
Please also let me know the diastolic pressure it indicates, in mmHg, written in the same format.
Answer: {"value": 81, "unit": "mmHg"}
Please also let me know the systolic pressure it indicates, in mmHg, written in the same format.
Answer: {"value": 167, "unit": "mmHg"}
